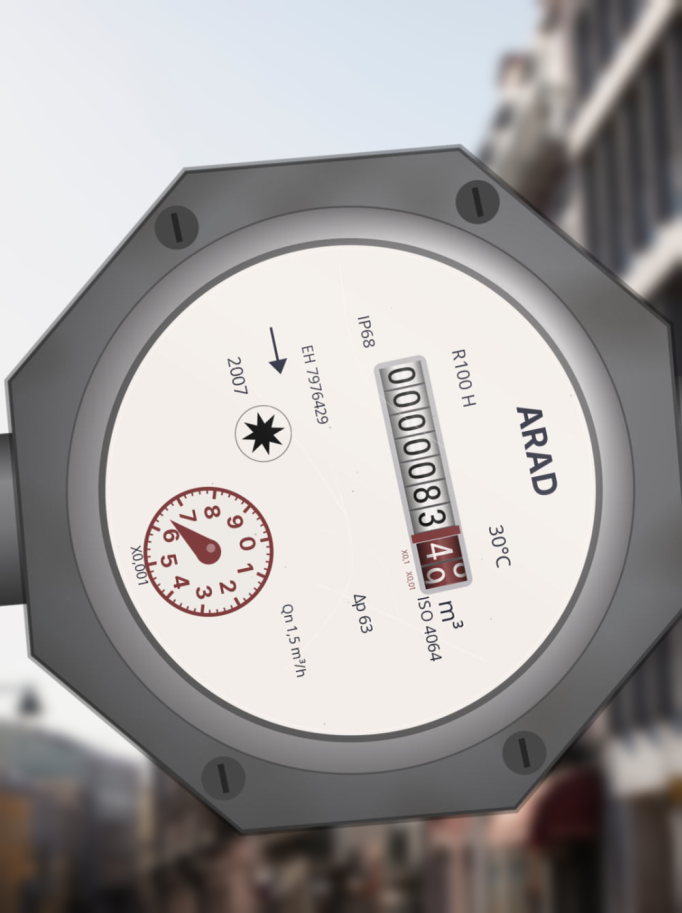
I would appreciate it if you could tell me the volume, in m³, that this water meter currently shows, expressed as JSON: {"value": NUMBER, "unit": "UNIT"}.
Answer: {"value": 83.486, "unit": "m³"}
